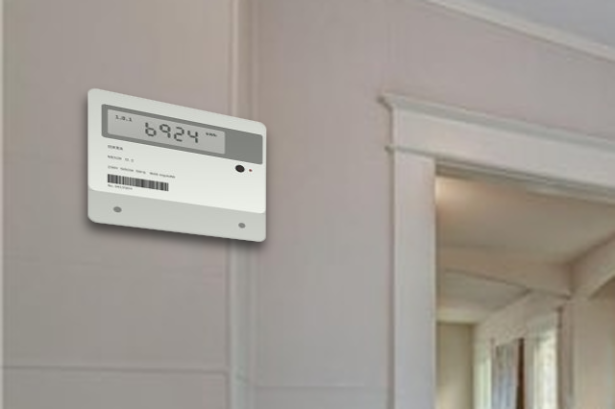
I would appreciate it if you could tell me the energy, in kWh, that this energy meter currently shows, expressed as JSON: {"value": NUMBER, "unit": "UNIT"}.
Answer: {"value": 6924, "unit": "kWh"}
